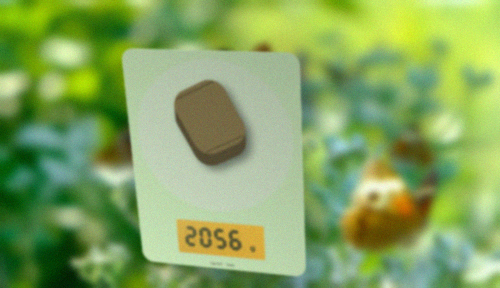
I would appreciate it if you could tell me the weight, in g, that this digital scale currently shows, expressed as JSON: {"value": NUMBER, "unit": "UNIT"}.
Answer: {"value": 2056, "unit": "g"}
